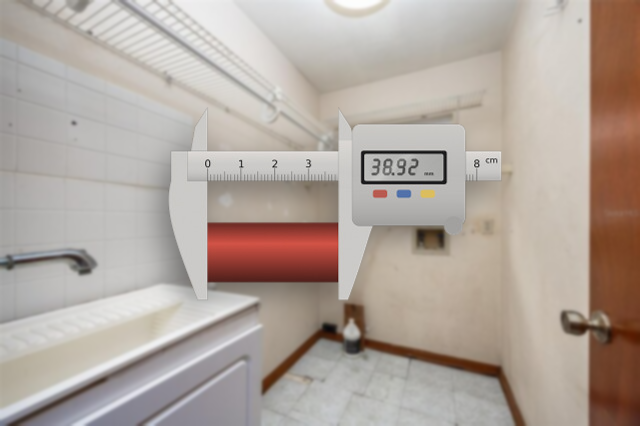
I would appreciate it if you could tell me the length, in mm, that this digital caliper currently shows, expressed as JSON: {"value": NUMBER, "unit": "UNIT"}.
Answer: {"value": 38.92, "unit": "mm"}
